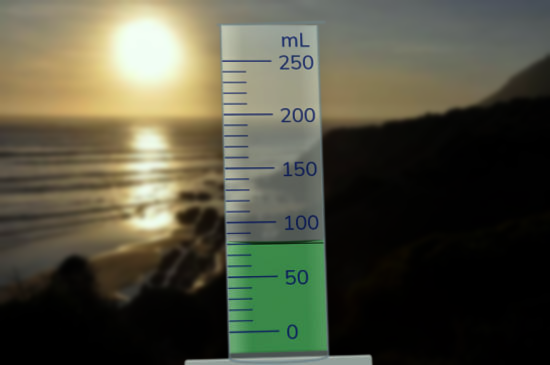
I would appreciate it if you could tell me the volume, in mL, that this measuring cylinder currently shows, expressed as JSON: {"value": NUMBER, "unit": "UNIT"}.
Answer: {"value": 80, "unit": "mL"}
